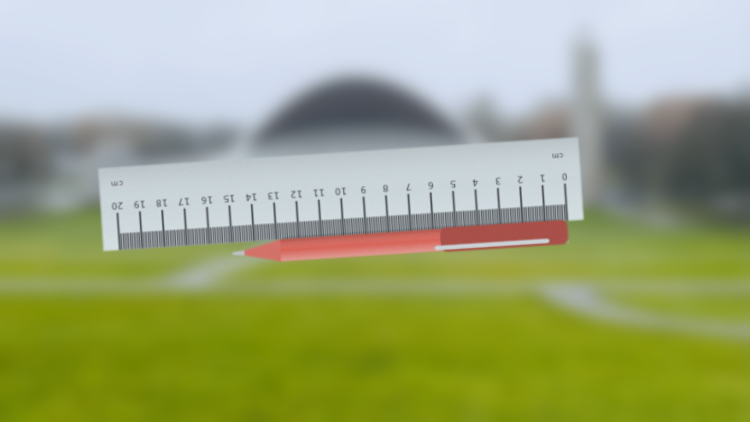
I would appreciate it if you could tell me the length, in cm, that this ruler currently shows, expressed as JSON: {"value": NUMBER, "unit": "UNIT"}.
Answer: {"value": 15, "unit": "cm"}
